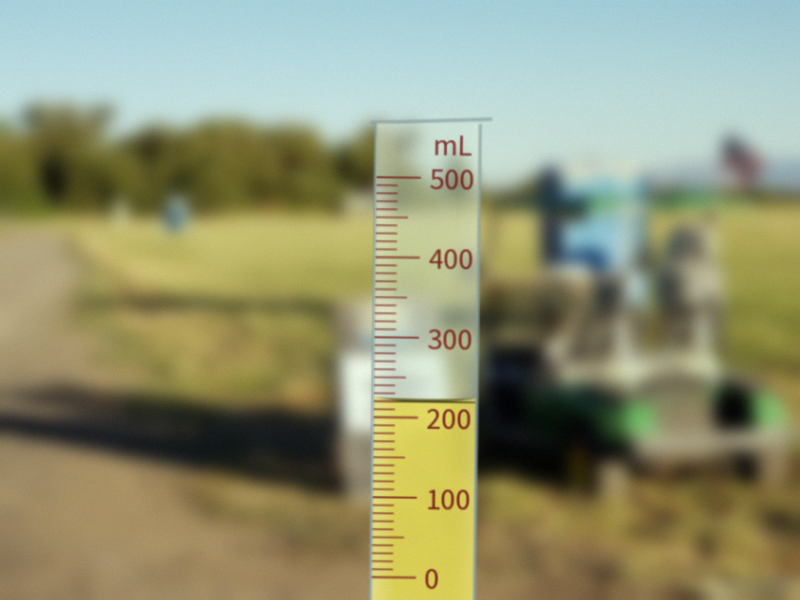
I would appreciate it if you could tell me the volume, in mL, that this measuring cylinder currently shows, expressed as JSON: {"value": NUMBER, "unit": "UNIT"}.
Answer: {"value": 220, "unit": "mL"}
